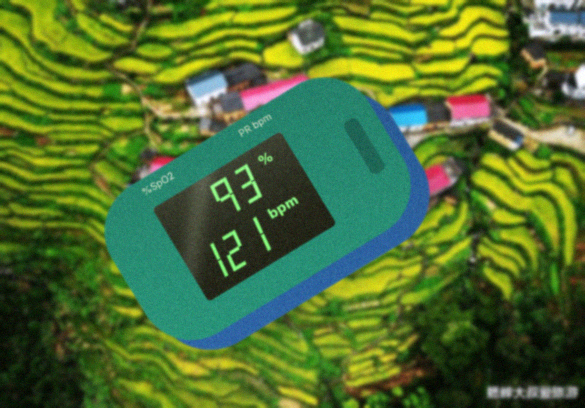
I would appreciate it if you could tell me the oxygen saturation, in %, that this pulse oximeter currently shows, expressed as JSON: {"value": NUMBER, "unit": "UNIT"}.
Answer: {"value": 93, "unit": "%"}
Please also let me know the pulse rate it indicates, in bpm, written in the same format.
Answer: {"value": 121, "unit": "bpm"}
